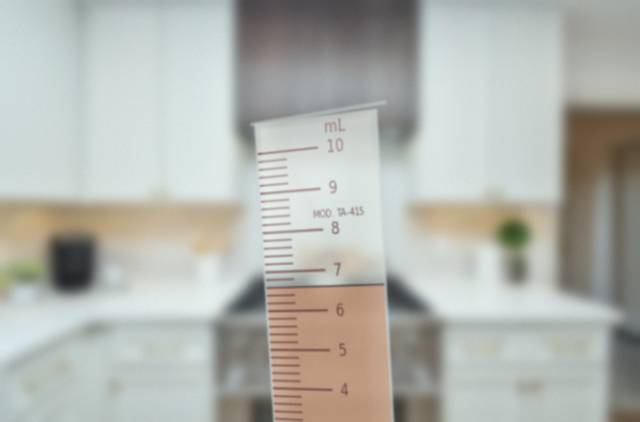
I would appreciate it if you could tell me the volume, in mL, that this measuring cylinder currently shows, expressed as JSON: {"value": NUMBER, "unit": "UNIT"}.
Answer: {"value": 6.6, "unit": "mL"}
